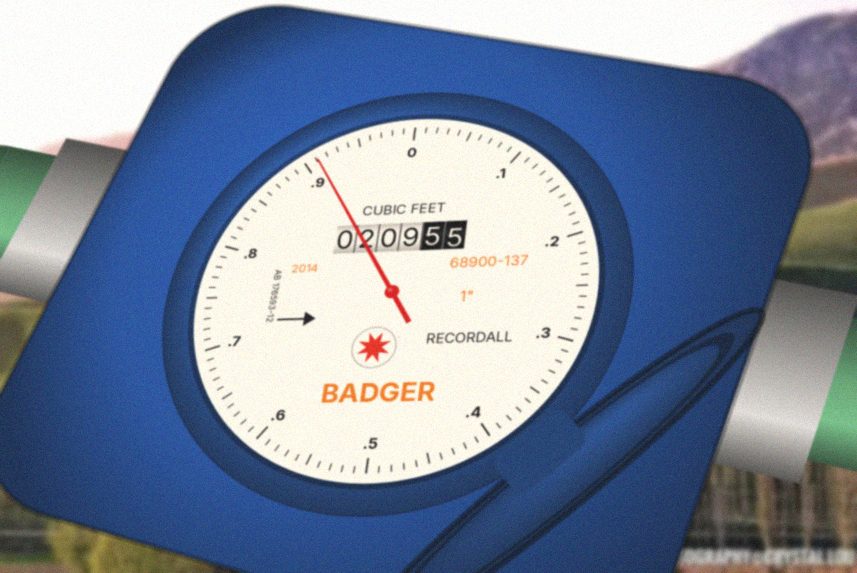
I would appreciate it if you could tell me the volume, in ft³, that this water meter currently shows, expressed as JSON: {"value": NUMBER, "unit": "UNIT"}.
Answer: {"value": 20954.91, "unit": "ft³"}
